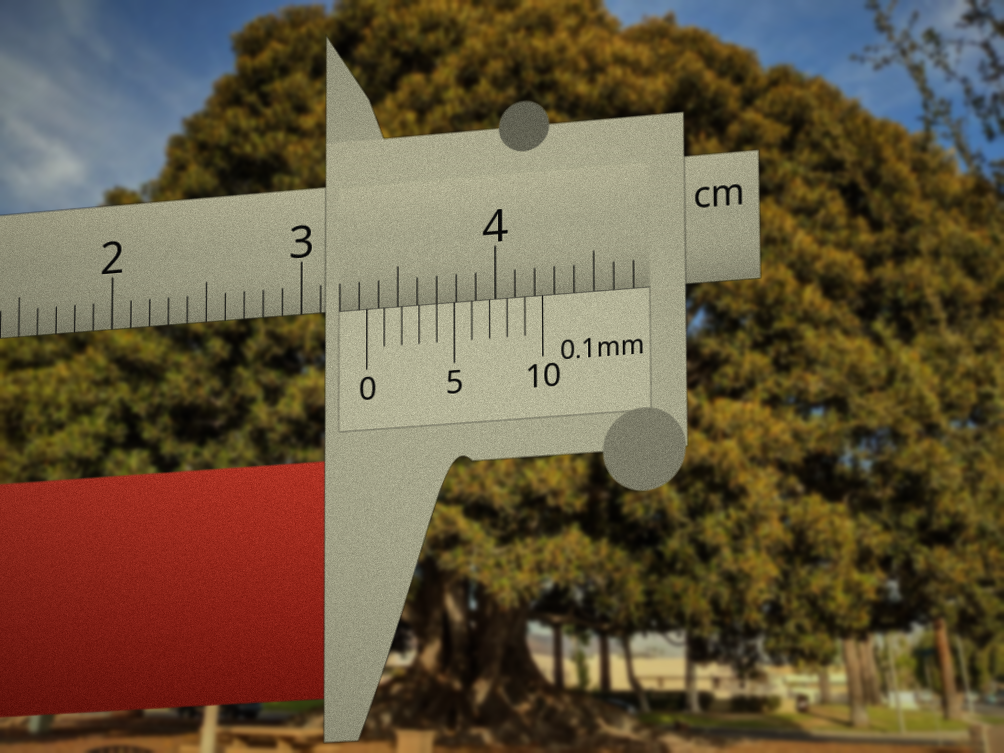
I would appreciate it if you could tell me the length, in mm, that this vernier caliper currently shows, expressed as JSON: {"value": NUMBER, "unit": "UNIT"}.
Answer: {"value": 33.4, "unit": "mm"}
